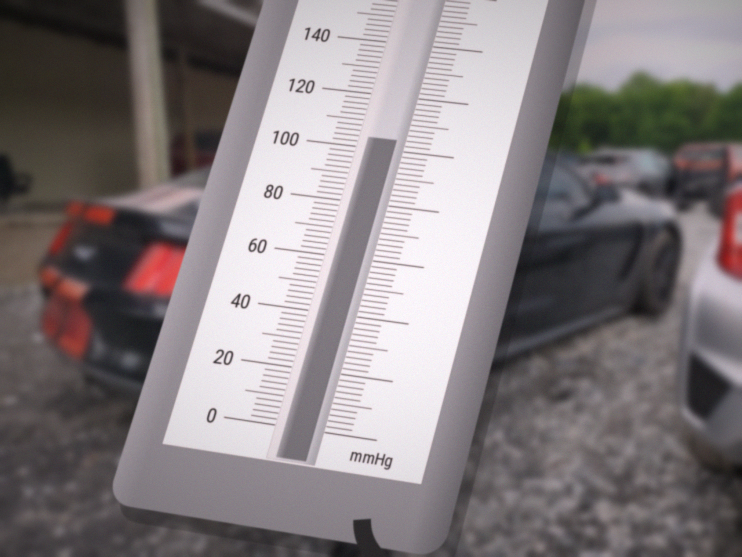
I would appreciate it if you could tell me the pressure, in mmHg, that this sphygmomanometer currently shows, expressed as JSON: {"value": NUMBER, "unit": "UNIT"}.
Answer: {"value": 104, "unit": "mmHg"}
